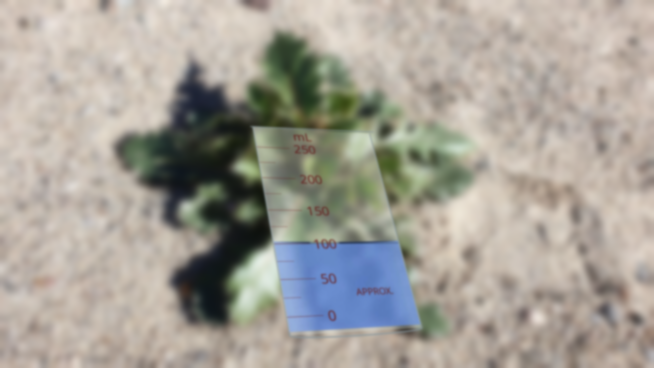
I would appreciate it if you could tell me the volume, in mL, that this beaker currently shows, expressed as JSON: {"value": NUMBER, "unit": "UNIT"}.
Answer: {"value": 100, "unit": "mL"}
